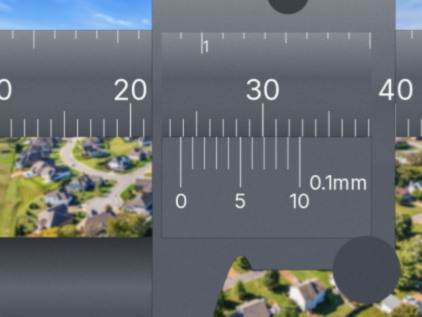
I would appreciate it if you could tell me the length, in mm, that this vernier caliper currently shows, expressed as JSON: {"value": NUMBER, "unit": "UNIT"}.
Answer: {"value": 23.8, "unit": "mm"}
